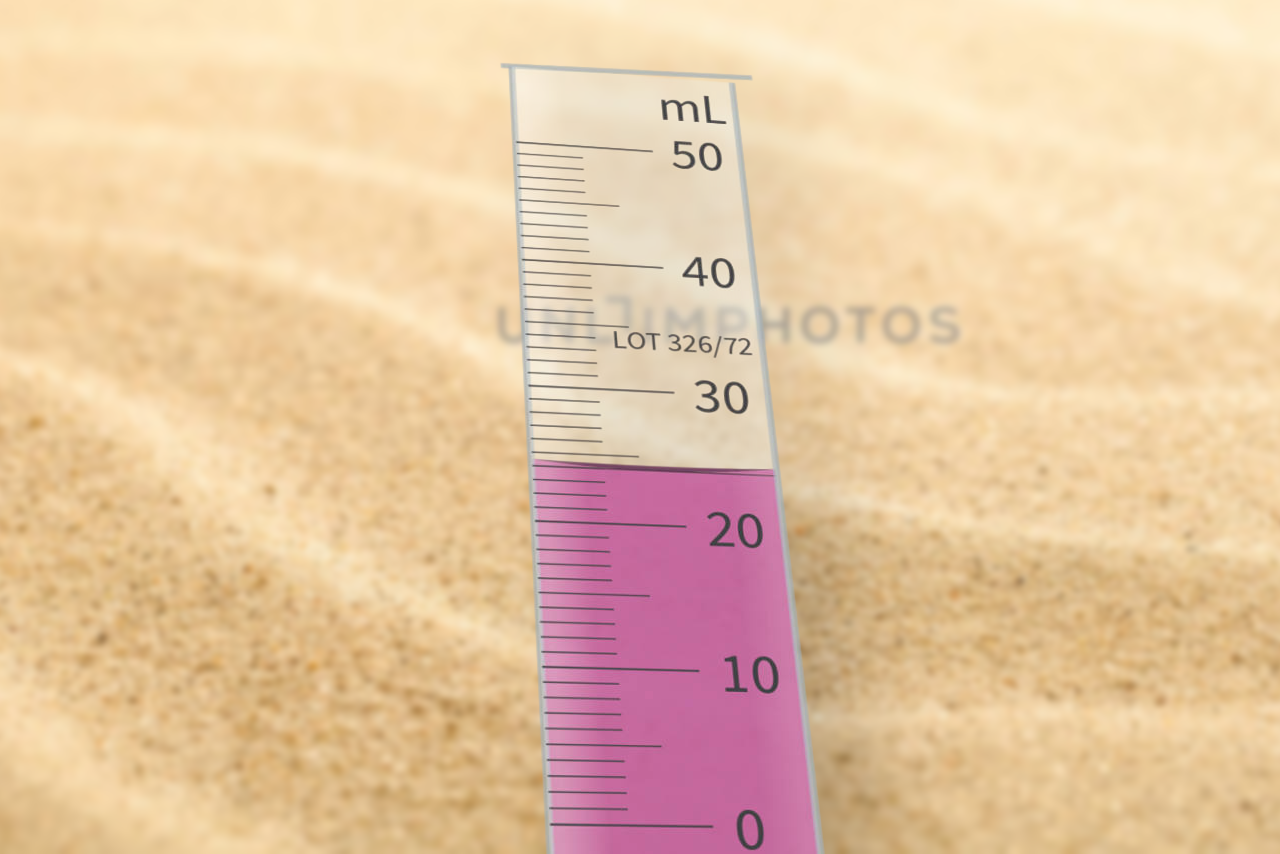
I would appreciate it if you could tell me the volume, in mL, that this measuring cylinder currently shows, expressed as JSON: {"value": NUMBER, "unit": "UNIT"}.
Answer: {"value": 24, "unit": "mL"}
